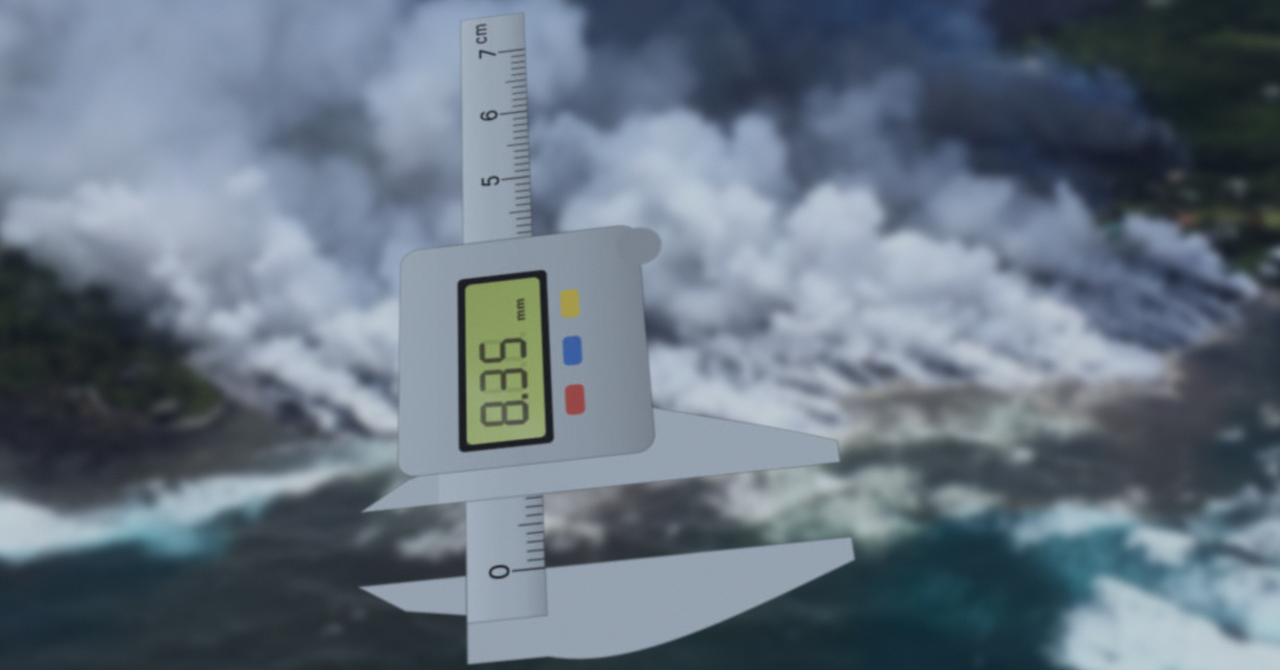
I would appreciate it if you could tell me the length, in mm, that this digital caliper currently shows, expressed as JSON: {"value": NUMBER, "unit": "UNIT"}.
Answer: {"value": 8.35, "unit": "mm"}
